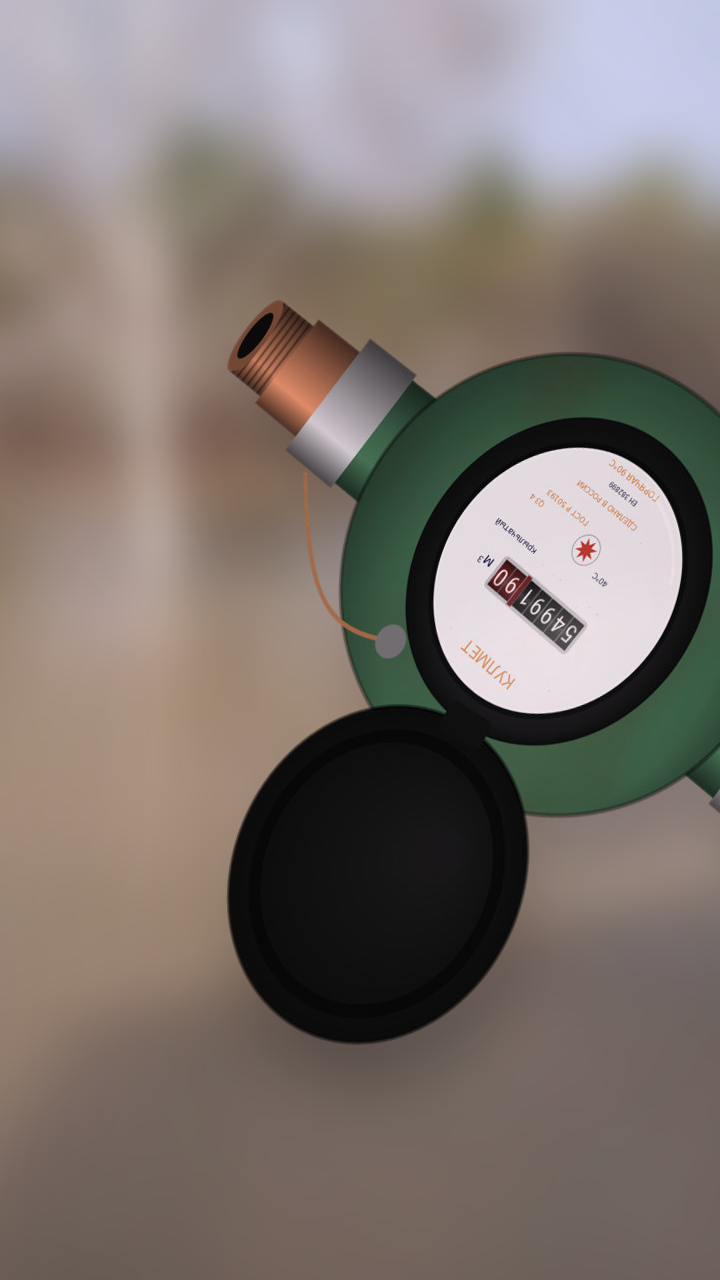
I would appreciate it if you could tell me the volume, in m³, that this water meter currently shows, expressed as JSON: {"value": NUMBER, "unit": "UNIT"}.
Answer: {"value": 54991.90, "unit": "m³"}
